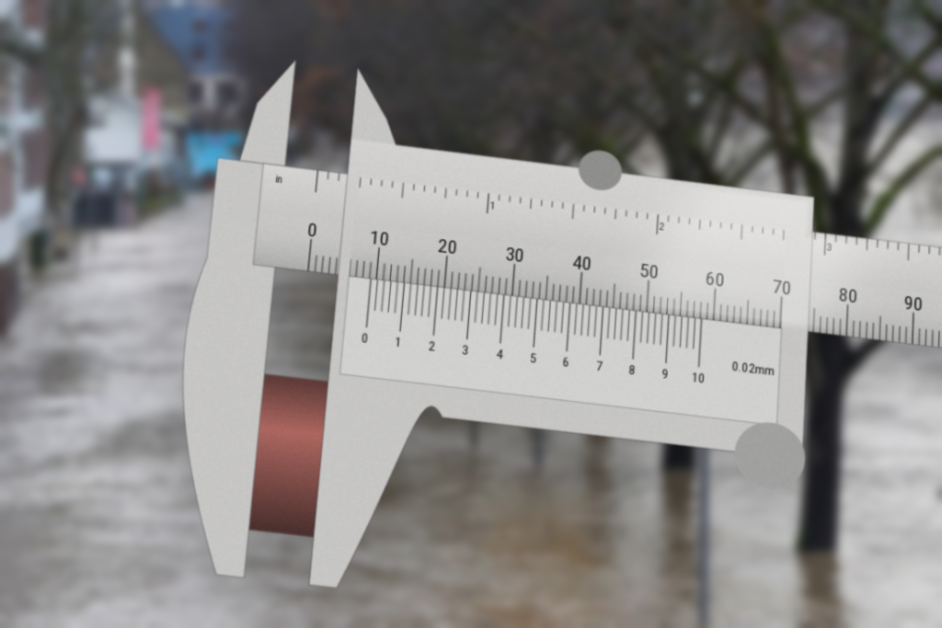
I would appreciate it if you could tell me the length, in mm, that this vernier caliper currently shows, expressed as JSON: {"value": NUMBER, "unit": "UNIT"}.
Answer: {"value": 9.2, "unit": "mm"}
